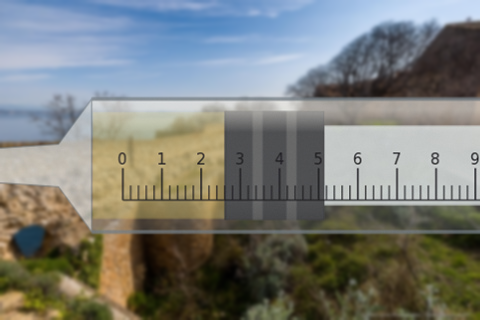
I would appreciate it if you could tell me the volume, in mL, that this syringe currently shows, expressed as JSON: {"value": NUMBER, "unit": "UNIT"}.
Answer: {"value": 2.6, "unit": "mL"}
